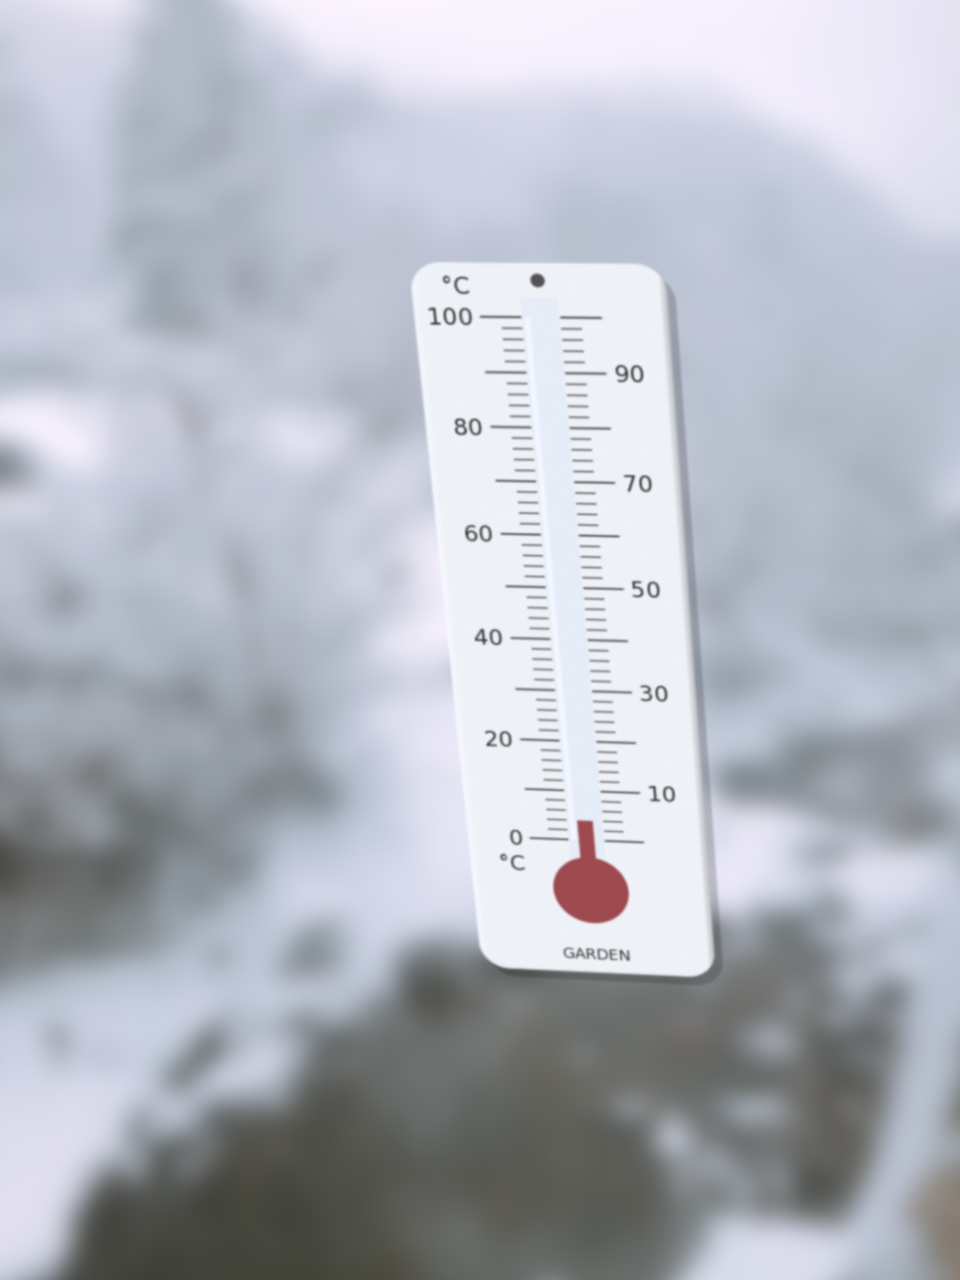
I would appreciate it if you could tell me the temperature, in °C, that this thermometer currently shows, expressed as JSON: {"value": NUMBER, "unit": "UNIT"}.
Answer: {"value": 4, "unit": "°C"}
